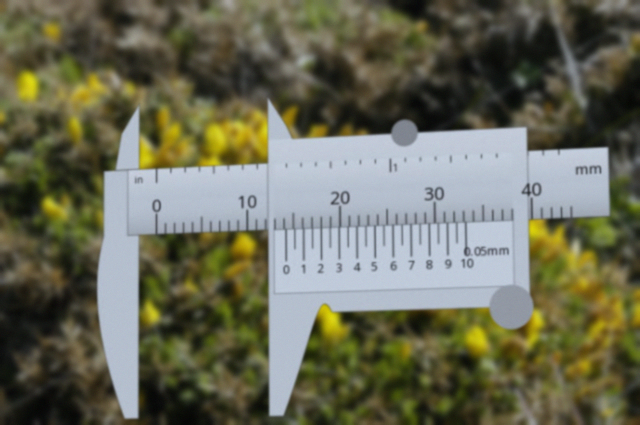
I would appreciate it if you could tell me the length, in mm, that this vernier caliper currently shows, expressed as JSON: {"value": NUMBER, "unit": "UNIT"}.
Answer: {"value": 14.2, "unit": "mm"}
